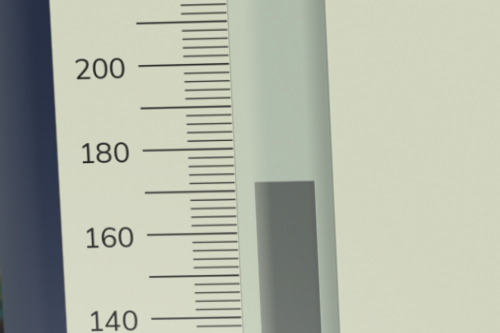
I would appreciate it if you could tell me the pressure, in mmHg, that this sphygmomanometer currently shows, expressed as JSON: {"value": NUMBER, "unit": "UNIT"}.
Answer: {"value": 172, "unit": "mmHg"}
